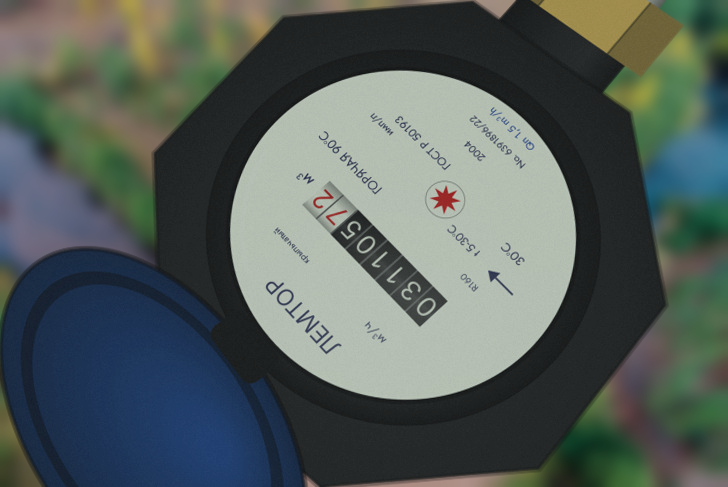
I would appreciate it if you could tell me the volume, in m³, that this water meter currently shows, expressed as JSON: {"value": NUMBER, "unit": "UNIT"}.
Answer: {"value": 31105.72, "unit": "m³"}
